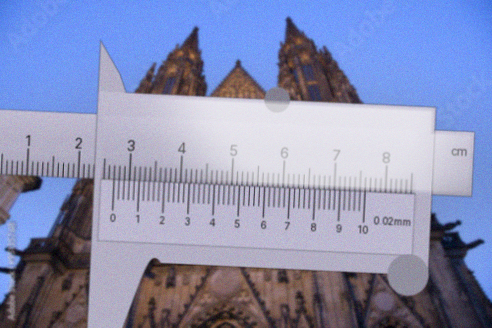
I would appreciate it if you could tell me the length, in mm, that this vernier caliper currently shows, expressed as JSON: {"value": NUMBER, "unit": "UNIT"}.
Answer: {"value": 27.0, "unit": "mm"}
